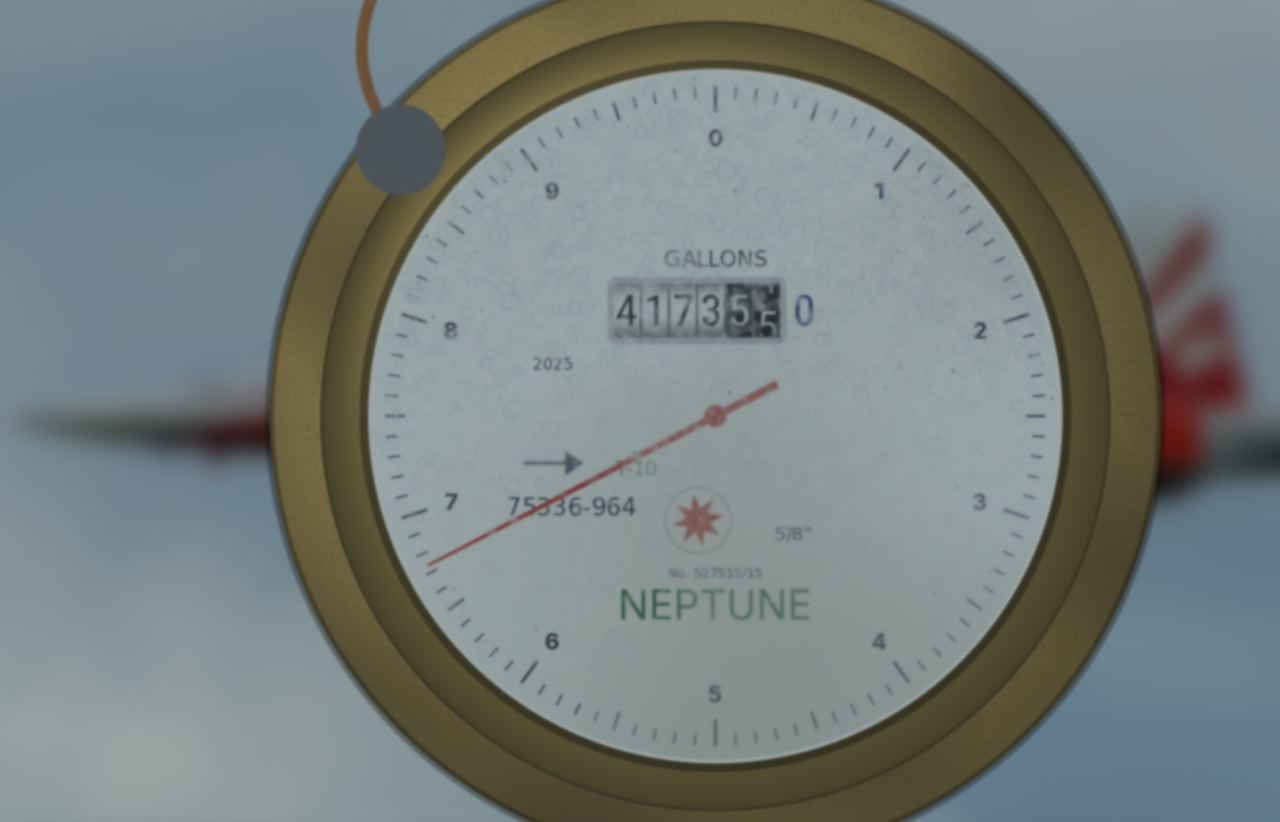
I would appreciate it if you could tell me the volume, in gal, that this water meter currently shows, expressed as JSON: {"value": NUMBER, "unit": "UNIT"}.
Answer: {"value": 4173546.7, "unit": "gal"}
